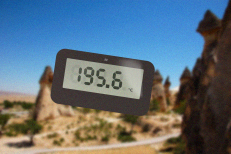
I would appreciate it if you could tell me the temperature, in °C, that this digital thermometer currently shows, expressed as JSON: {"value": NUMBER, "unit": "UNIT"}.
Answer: {"value": 195.6, "unit": "°C"}
